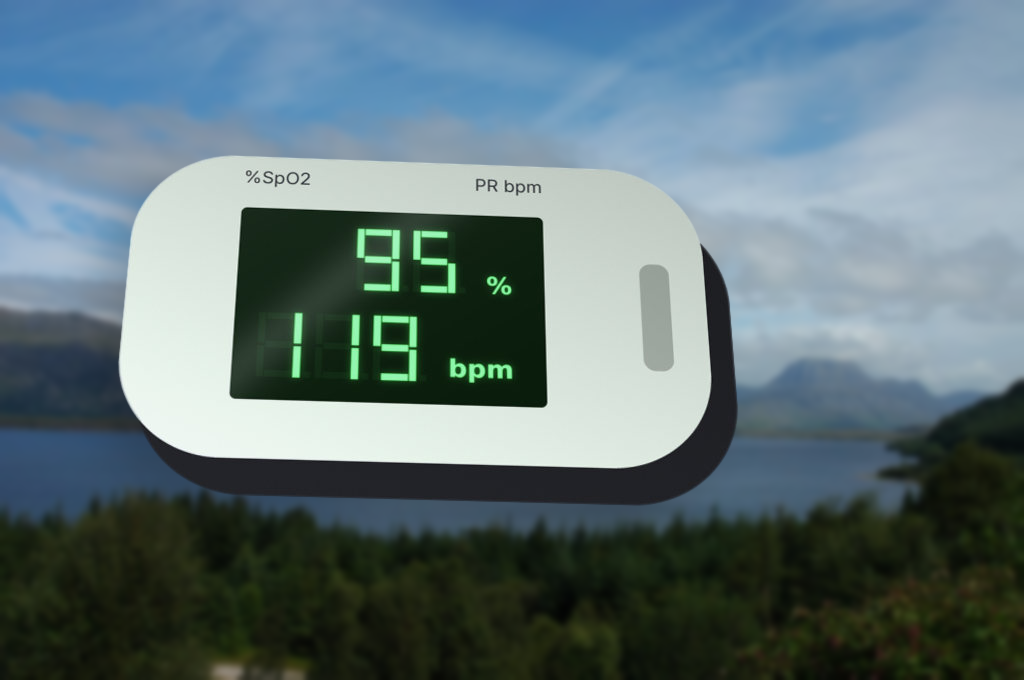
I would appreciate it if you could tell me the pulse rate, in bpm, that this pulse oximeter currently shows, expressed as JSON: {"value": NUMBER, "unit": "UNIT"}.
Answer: {"value": 119, "unit": "bpm"}
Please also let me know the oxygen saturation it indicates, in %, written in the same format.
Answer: {"value": 95, "unit": "%"}
